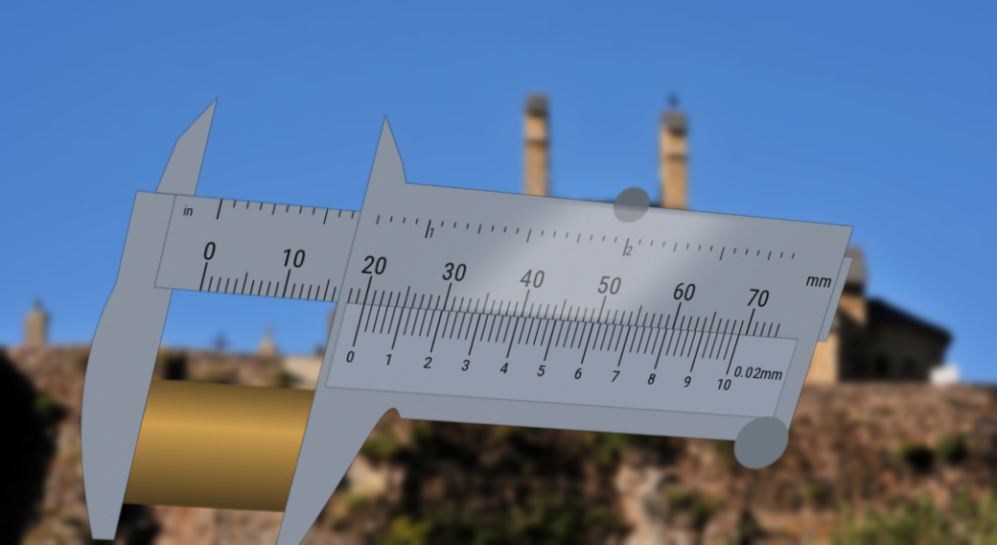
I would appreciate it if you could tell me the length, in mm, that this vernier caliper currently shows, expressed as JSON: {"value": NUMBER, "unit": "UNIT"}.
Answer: {"value": 20.0, "unit": "mm"}
